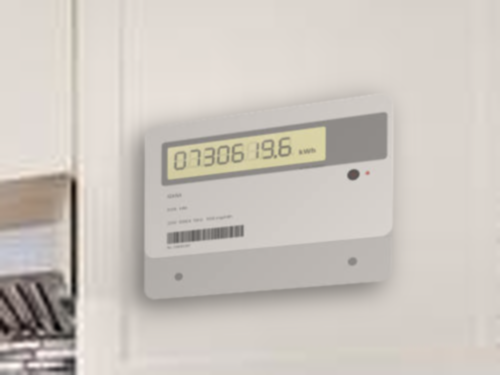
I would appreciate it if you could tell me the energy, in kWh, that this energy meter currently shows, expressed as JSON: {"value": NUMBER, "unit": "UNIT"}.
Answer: {"value": 730619.6, "unit": "kWh"}
